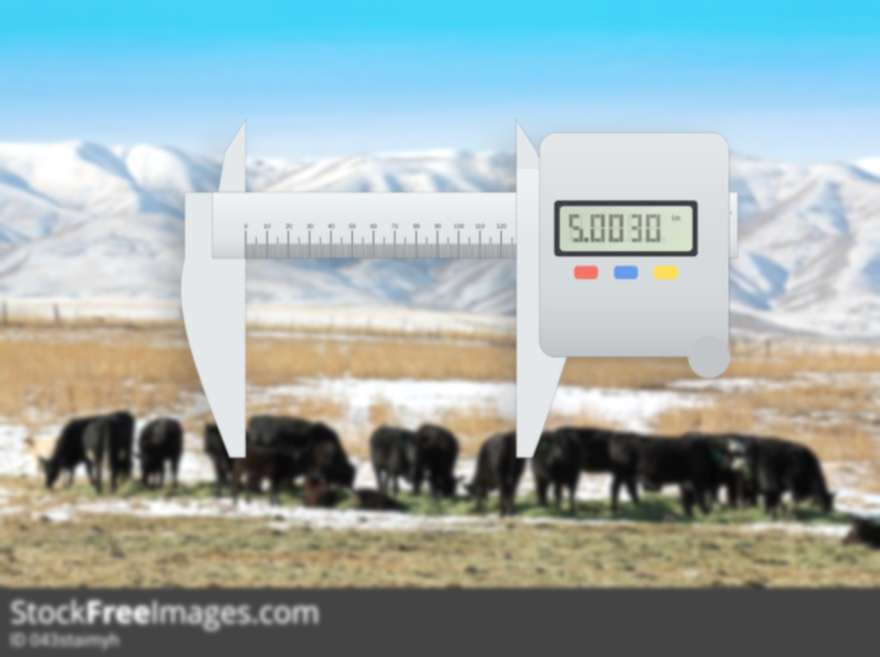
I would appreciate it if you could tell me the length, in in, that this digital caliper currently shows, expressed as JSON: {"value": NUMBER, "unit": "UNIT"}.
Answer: {"value": 5.0030, "unit": "in"}
